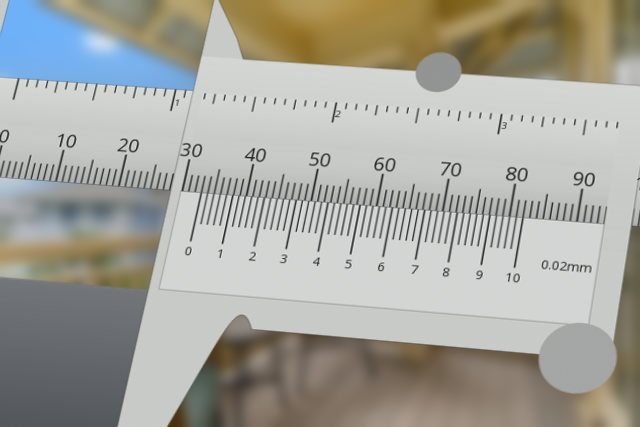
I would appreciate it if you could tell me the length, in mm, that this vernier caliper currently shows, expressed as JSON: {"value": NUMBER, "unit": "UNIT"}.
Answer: {"value": 33.0, "unit": "mm"}
